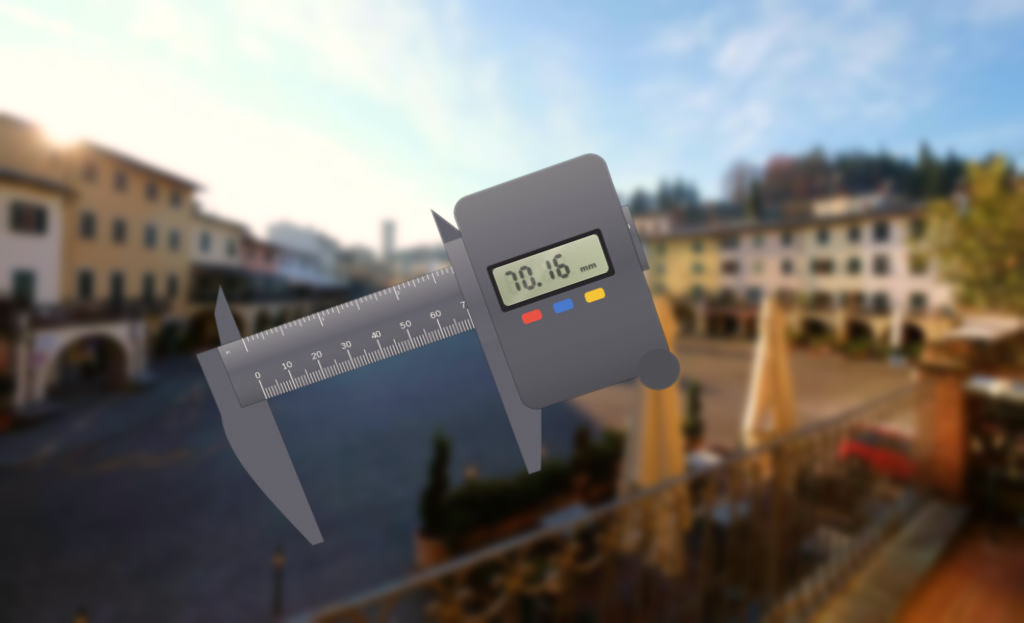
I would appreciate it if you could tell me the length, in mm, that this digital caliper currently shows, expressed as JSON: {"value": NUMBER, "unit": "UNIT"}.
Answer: {"value": 70.16, "unit": "mm"}
